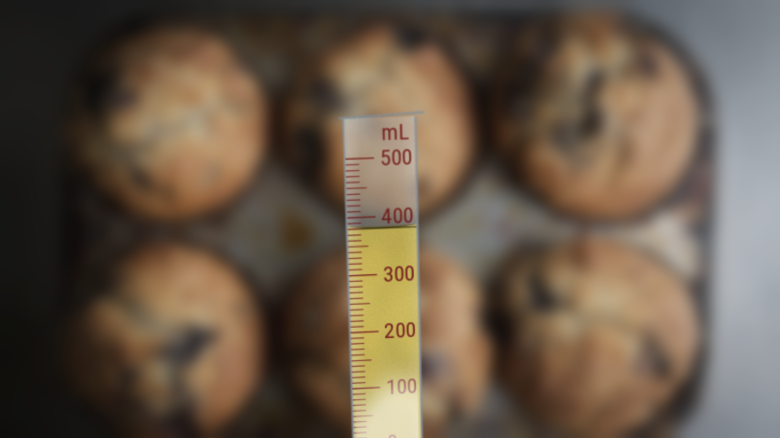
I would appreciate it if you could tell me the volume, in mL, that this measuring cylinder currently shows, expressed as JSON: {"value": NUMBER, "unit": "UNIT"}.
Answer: {"value": 380, "unit": "mL"}
